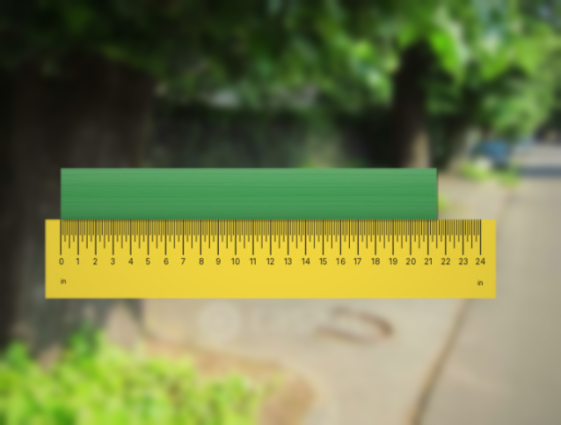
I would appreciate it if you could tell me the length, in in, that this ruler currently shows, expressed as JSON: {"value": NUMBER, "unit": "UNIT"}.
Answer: {"value": 21.5, "unit": "in"}
